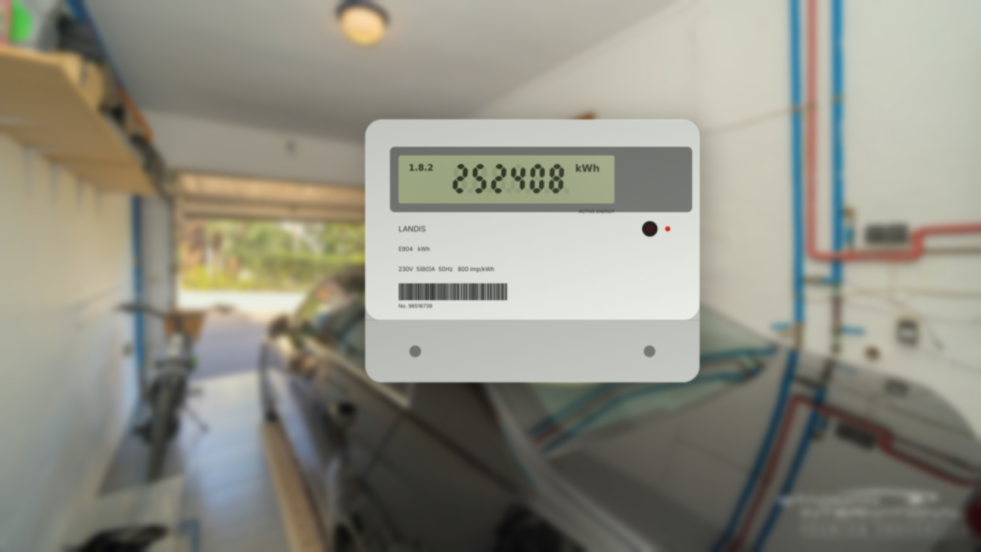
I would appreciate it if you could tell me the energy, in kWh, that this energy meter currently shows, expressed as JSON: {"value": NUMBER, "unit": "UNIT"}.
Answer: {"value": 252408, "unit": "kWh"}
